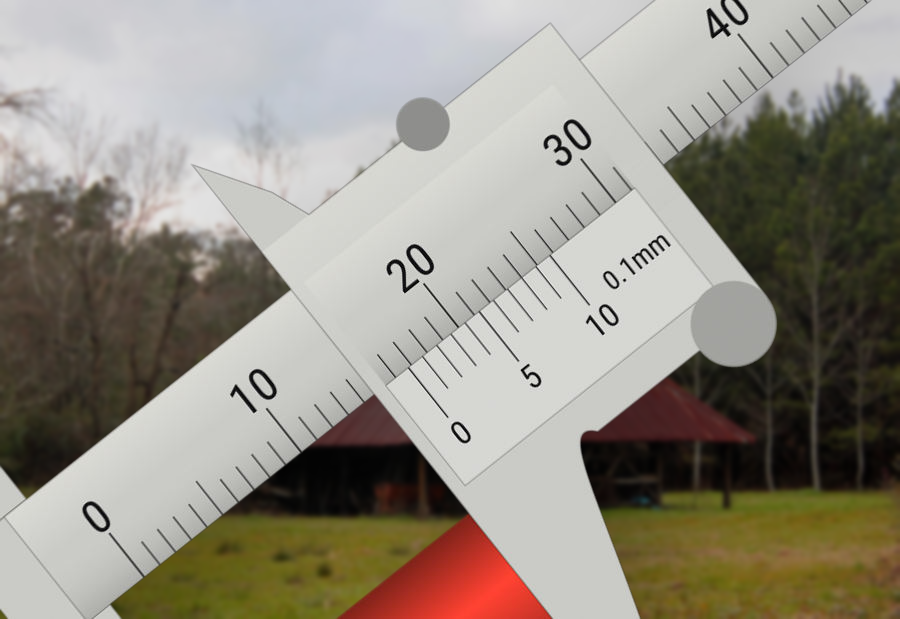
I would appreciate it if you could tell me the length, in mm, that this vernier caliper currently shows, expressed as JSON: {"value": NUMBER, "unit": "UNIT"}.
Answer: {"value": 16.8, "unit": "mm"}
